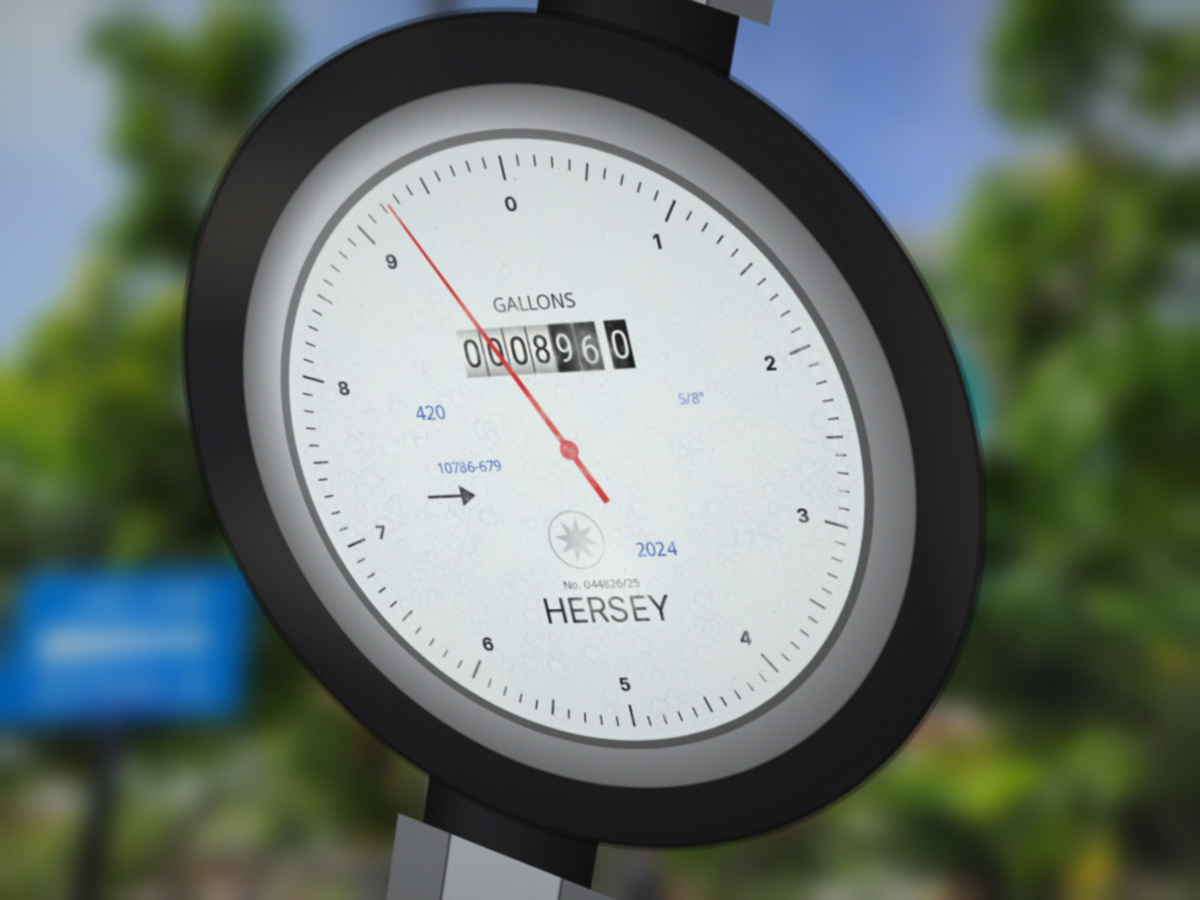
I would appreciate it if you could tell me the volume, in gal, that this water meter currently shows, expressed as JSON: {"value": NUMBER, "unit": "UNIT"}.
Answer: {"value": 8959.2, "unit": "gal"}
